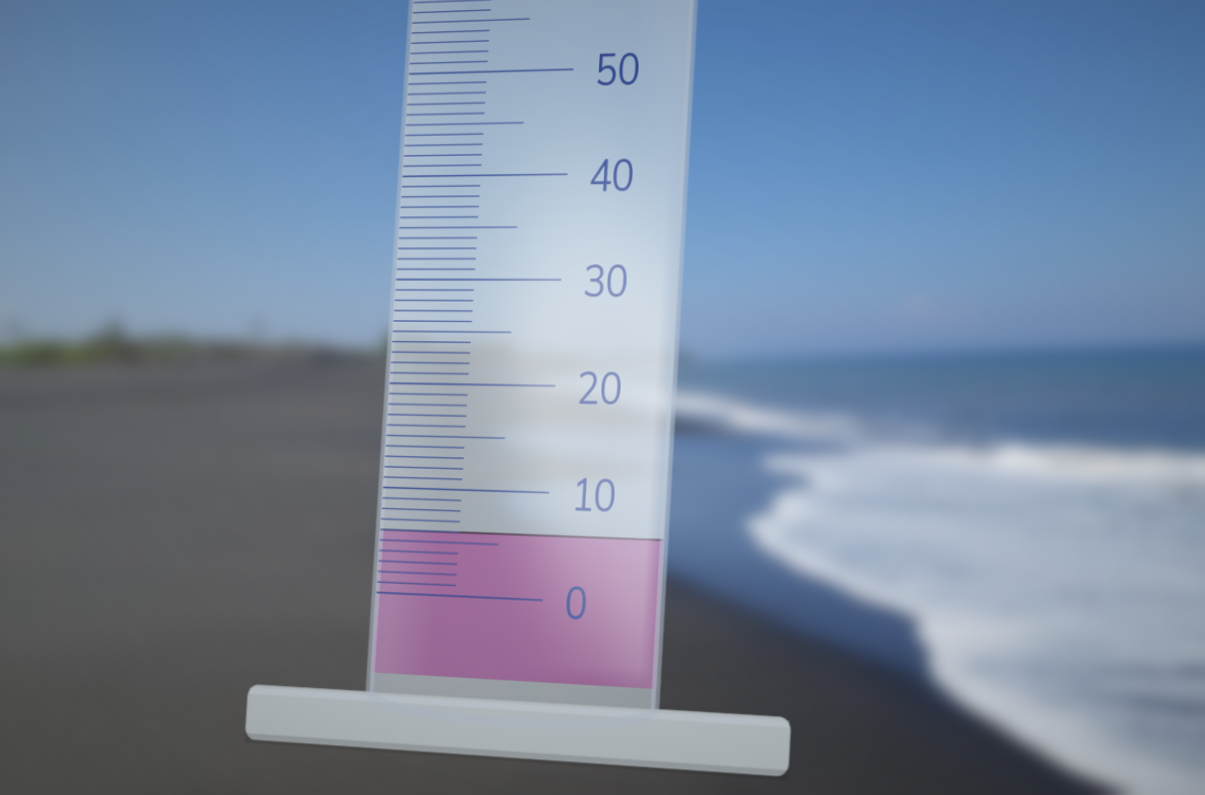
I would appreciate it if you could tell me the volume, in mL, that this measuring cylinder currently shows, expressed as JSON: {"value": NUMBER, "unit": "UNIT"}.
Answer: {"value": 6, "unit": "mL"}
